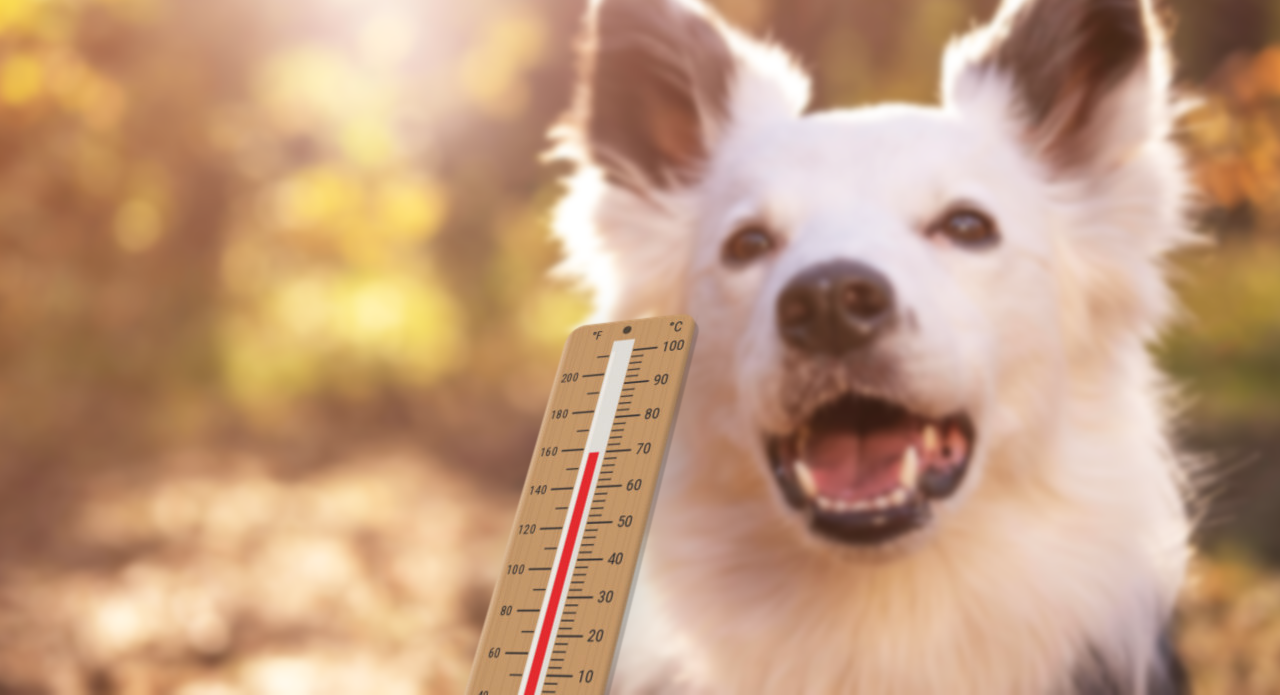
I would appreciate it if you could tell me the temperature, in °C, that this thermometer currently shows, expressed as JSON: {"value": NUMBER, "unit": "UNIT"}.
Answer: {"value": 70, "unit": "°C"}
